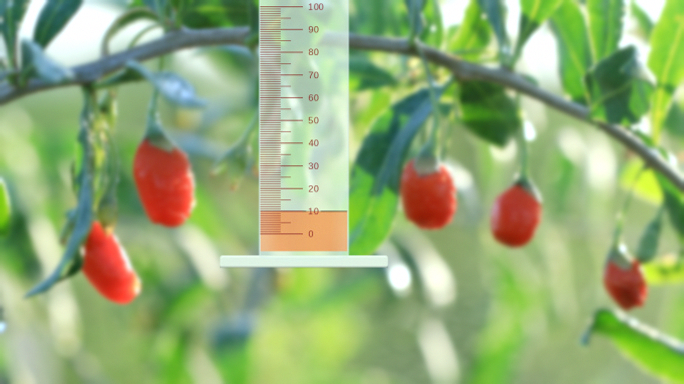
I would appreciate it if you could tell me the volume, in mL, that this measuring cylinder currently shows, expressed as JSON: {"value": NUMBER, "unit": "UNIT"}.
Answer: {"value": 10, "unit": "mL"}
